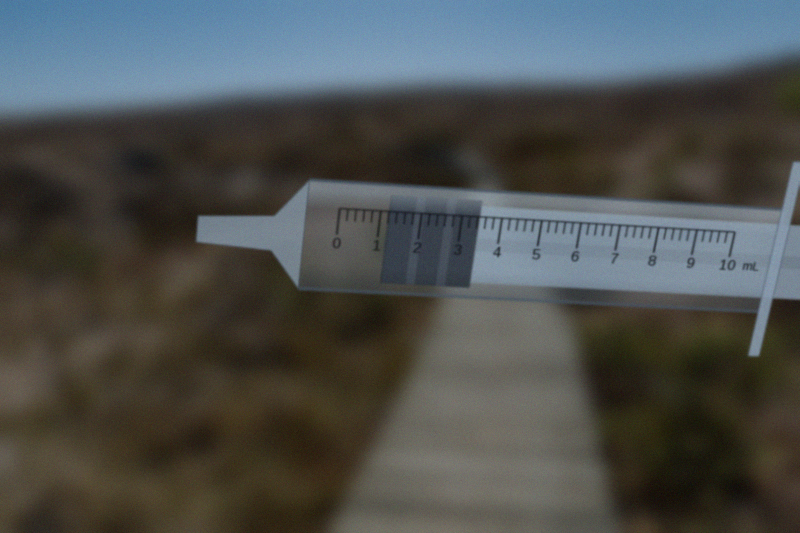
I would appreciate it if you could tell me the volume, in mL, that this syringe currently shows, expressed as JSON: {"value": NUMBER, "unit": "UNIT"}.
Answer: {"value": 1.2, "unit": "mL"}
